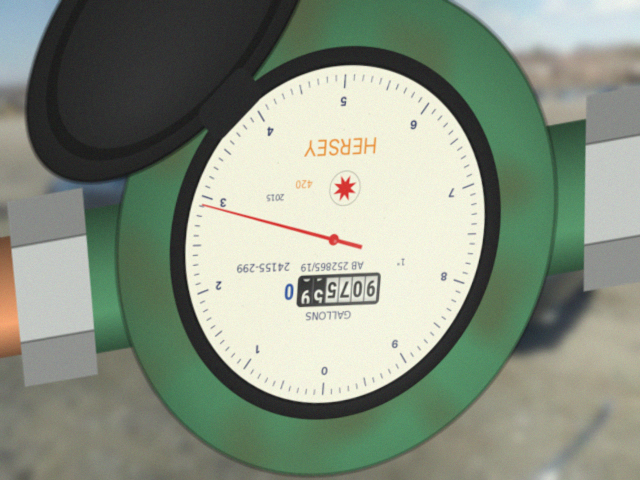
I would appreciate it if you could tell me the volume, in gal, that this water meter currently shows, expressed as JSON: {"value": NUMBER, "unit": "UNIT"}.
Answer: {"value": 9075592.9, "unit": "gal"}
